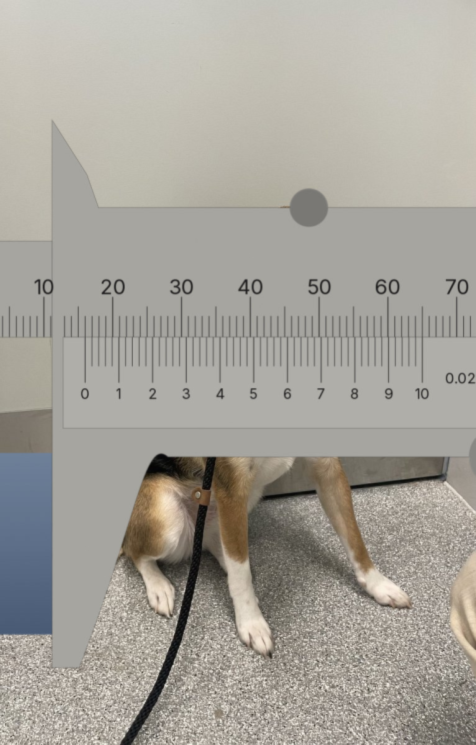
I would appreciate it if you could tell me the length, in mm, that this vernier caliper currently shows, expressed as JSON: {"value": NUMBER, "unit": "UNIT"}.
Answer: {"value": 16.0, "unit": "mm"}
